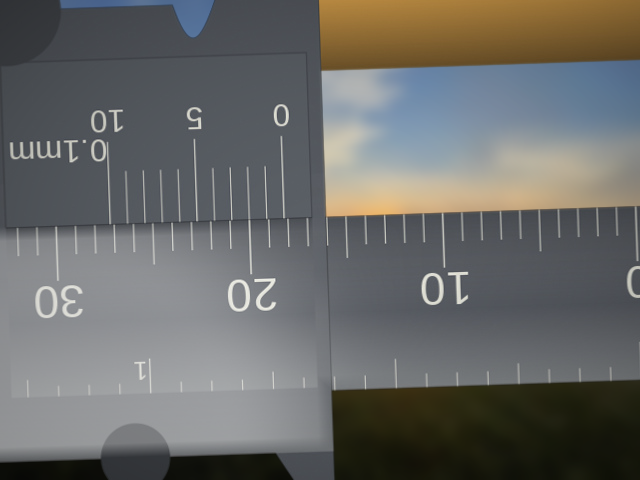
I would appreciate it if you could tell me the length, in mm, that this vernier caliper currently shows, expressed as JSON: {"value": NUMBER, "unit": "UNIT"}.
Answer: {"value": 18.2, "unit": "mm"}
